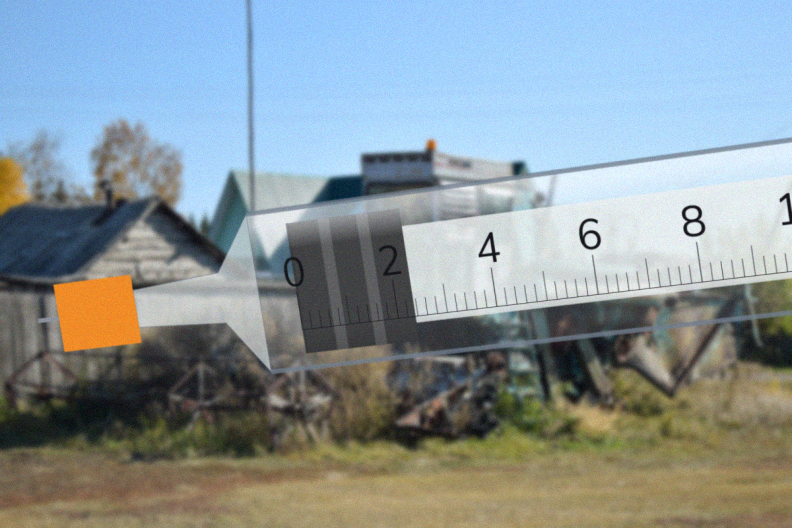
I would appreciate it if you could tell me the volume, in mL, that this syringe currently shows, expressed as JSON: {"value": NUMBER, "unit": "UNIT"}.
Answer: {"value": 0, "unit": "mL"}
